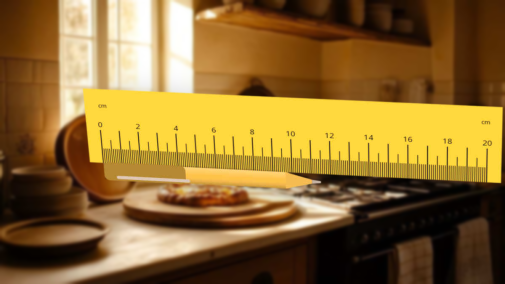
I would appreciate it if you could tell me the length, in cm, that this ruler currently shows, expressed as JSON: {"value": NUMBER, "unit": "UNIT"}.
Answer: {"value": 11.5, "unit": "cm"}
